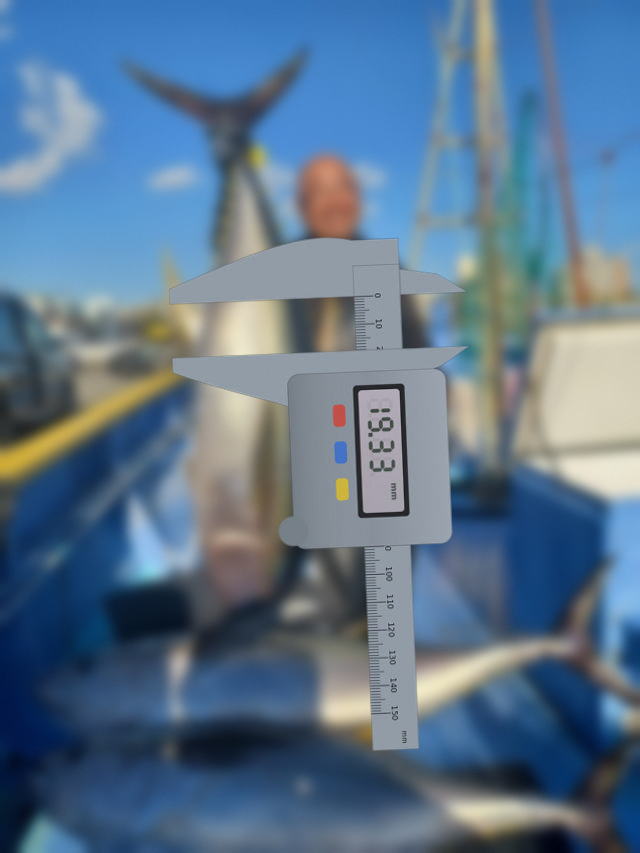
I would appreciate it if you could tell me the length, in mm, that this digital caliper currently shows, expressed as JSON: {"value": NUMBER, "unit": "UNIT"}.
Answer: {"value": 19.33, "unit": "mm"}
